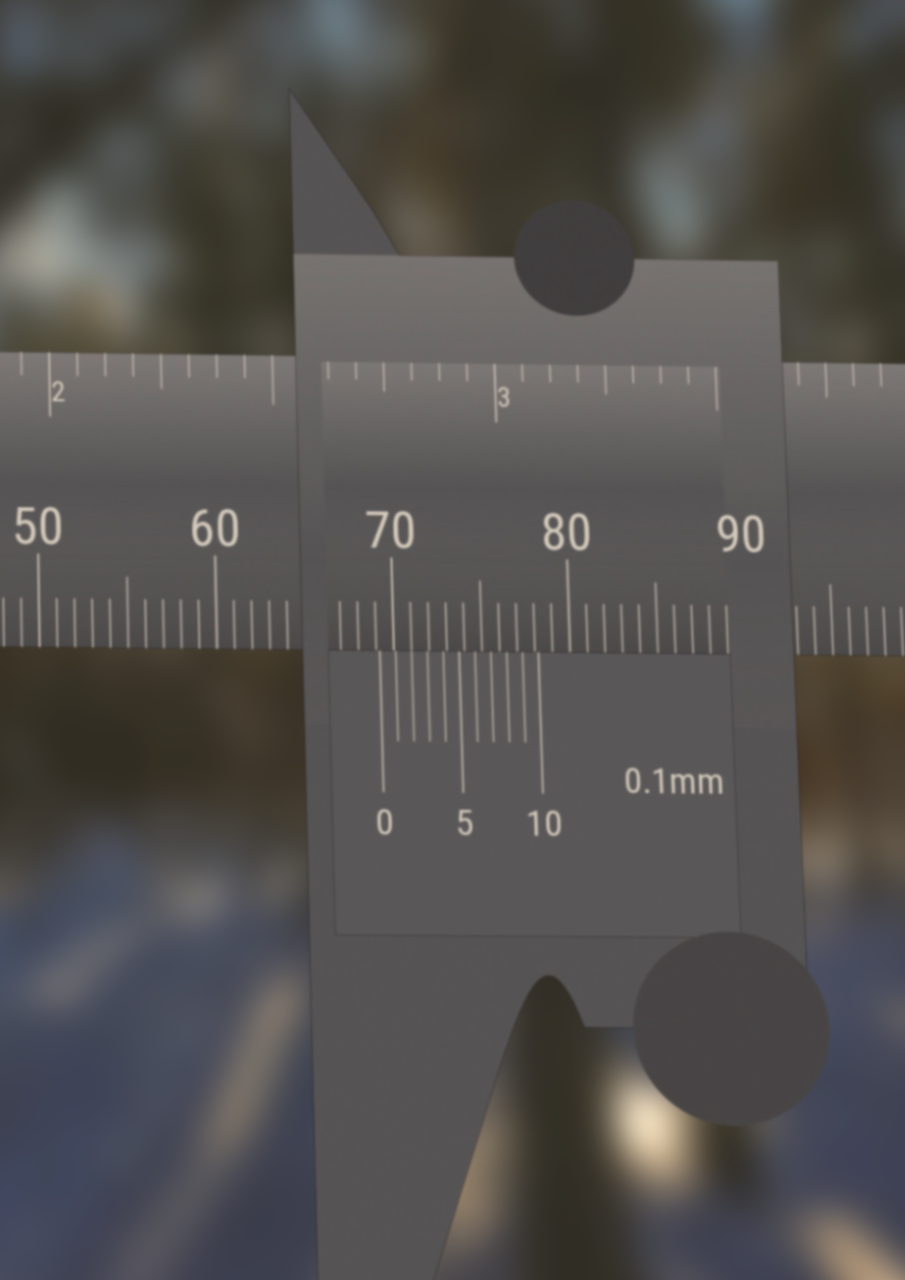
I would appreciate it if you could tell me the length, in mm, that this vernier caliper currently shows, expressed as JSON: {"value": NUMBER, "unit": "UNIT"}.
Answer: {"value": 69.2, "unit": "mm"}
